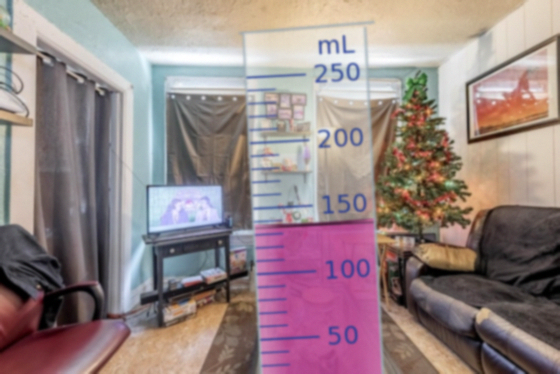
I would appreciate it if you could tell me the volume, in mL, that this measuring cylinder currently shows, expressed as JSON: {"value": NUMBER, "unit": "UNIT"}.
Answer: {"value": 135, "unit": "mL"}
